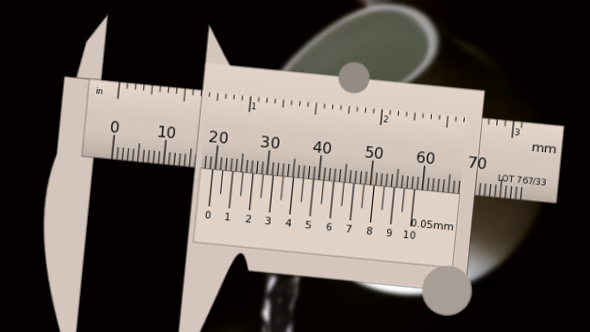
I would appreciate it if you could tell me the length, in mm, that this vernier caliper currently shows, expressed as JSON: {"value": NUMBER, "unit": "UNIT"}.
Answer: {"value": 19.5, "unit": "mm"}
